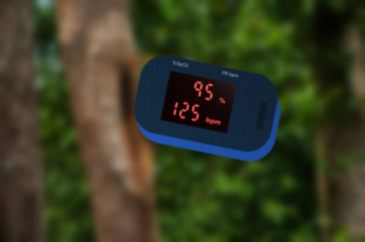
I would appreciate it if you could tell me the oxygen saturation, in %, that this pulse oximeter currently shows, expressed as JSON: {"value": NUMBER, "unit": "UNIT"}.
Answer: {"value": 95, "unit": "%"}
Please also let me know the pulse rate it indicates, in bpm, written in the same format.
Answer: {"value": 125, "unit": "bpm"}
